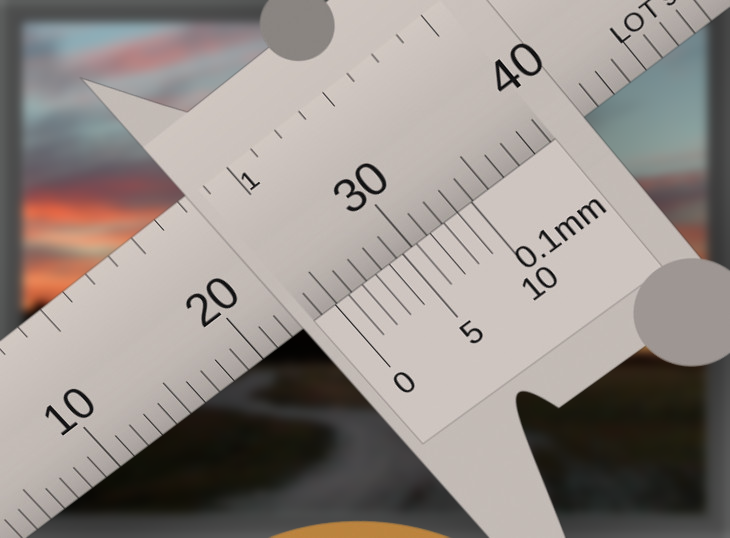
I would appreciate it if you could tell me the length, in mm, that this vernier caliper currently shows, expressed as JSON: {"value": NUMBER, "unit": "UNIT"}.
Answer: {"value": 24.9, "unit": "mm"}
